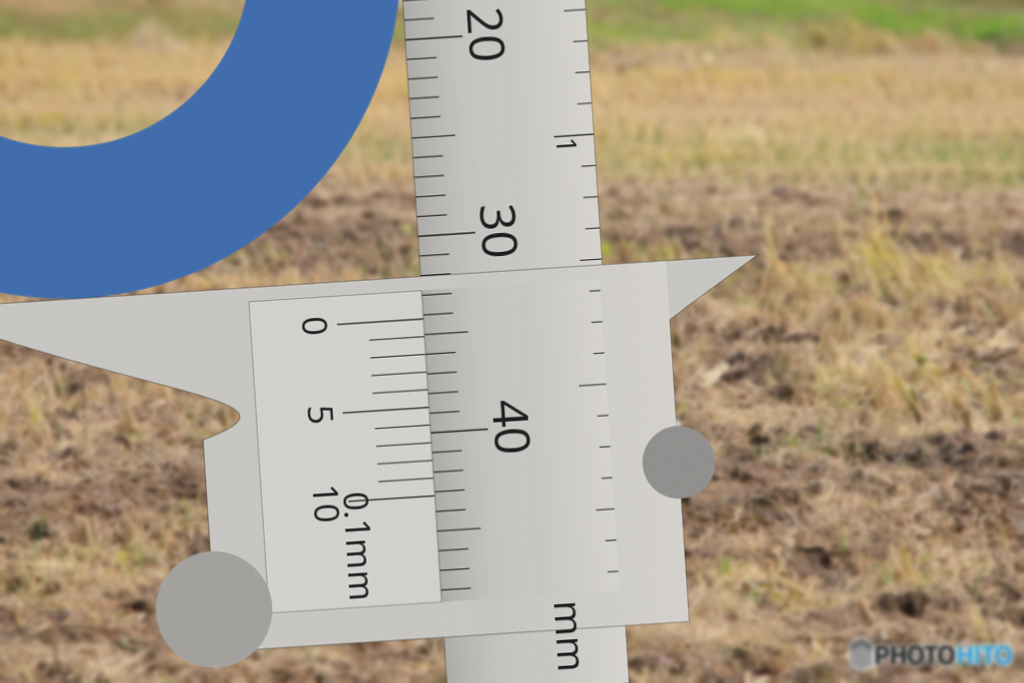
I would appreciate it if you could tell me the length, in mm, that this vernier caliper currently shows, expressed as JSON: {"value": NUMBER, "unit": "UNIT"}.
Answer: {"value": 34.2, "unit": "mm"}
